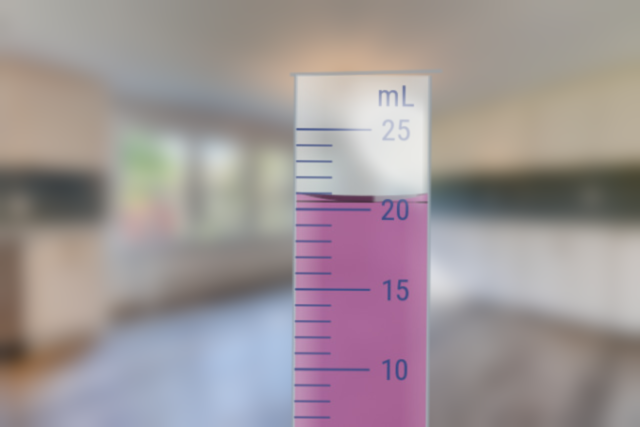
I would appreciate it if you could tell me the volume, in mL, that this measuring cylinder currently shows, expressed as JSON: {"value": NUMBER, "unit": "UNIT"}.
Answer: {"value": 20.5, "unit": "mL"}
